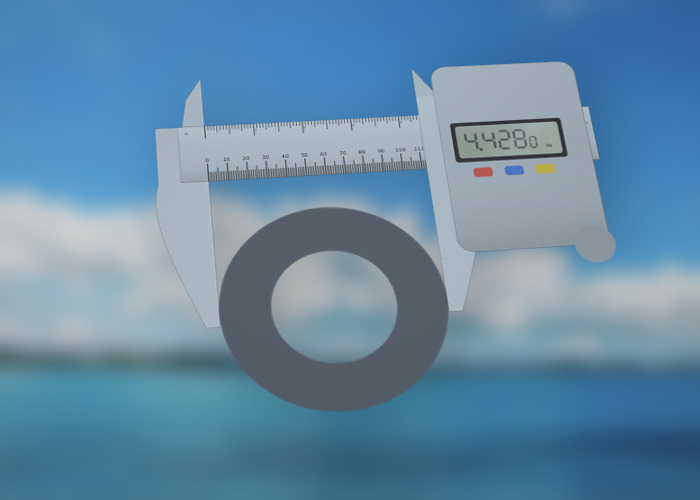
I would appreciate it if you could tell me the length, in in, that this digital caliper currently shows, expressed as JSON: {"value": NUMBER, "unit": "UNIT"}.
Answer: {"value": 4.4280, "unit": "in"}
